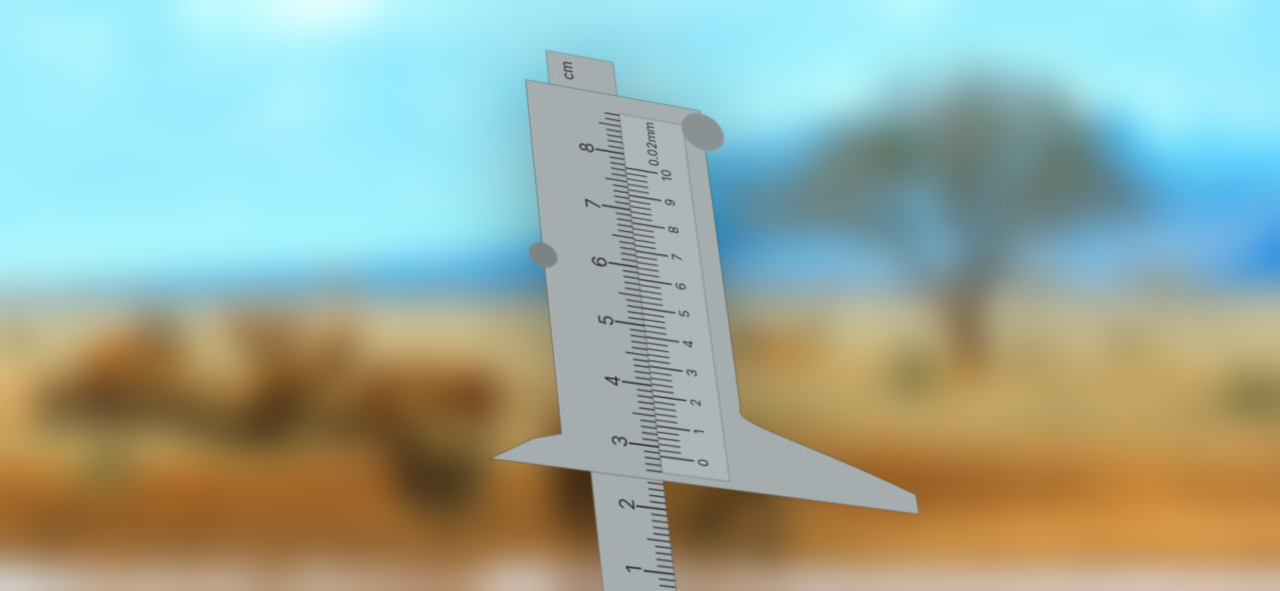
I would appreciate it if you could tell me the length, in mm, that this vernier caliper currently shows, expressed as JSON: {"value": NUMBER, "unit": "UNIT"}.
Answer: {"value": 28.5, "unit": "mm"}
